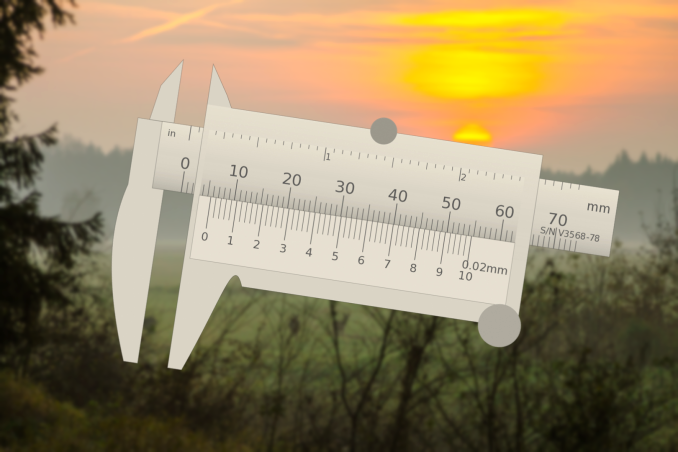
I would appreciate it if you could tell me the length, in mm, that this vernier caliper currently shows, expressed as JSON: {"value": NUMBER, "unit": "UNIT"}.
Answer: {"value": 5.6, "unit": "mm"}
